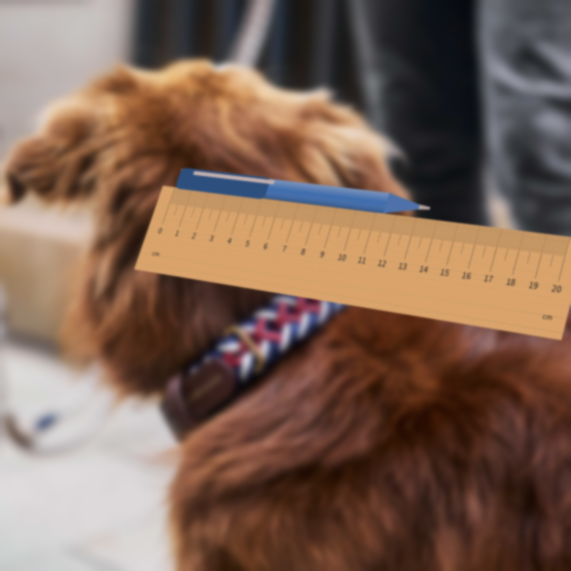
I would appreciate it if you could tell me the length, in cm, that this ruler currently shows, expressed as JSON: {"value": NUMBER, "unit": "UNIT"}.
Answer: {"value": 13.5, "unit": "cm"}
